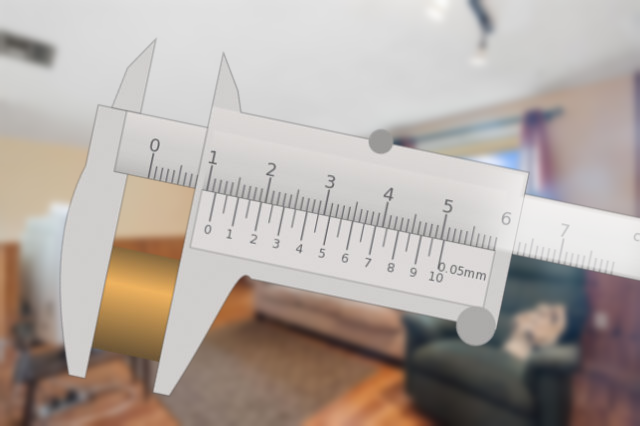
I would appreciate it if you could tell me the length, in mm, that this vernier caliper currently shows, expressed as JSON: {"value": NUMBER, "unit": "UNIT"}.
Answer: {"value": 11.5, "unit": "mm"}
